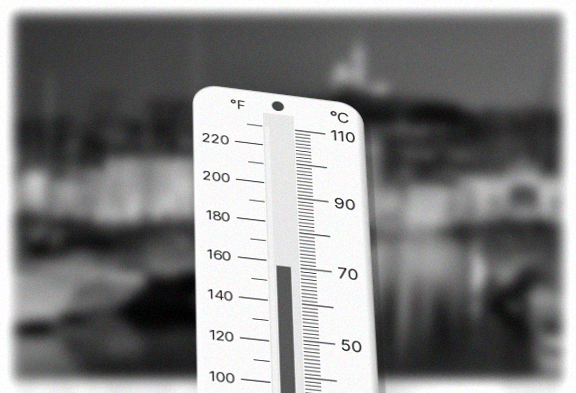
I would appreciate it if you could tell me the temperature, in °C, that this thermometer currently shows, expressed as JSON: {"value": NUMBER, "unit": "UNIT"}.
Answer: {"value": 70, "unit": "°C"}
